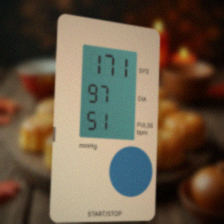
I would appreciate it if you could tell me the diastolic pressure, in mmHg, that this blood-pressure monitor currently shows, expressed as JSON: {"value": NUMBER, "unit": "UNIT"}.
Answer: {"value": 97, "unit": "mmHg"}
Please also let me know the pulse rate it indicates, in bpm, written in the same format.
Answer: {"value": 51, "unit": "bpm"}
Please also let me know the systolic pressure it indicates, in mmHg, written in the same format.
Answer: {"value": 171, "unit": "mmHg"}
